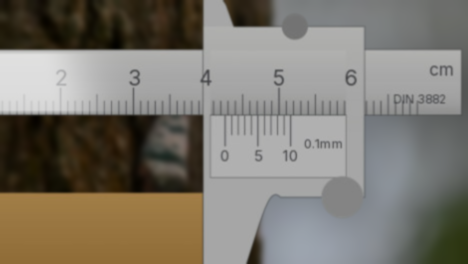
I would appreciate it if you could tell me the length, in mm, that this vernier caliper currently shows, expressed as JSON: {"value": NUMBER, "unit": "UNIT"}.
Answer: {"value": 42.6, "unit": "mm"}
